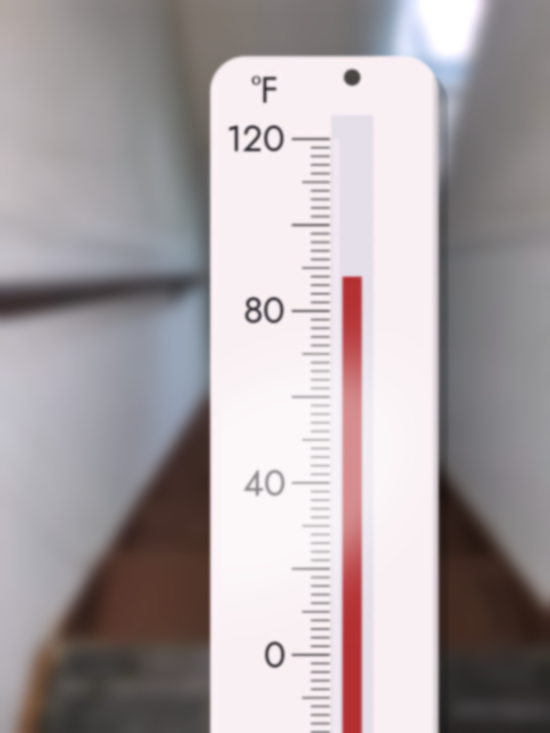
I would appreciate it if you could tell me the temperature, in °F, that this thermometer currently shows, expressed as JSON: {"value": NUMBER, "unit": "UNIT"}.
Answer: {"value": 88, "unit": "°F"}
